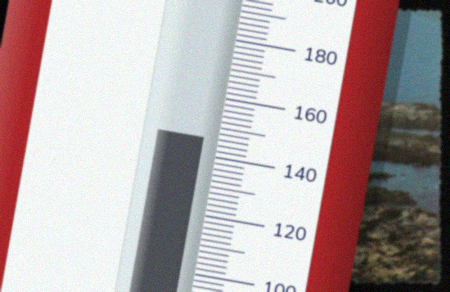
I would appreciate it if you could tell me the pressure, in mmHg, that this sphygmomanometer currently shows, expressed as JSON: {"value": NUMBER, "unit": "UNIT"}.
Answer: {"value": 146, "unit": "mmHg"}
